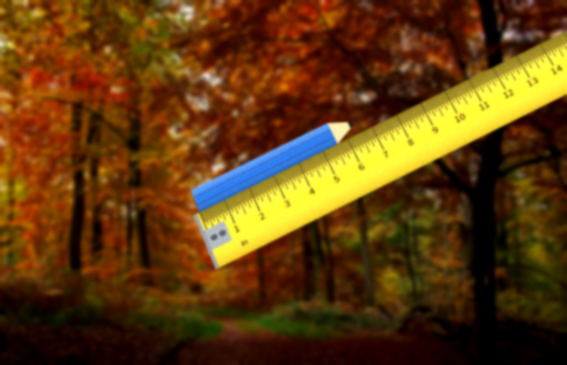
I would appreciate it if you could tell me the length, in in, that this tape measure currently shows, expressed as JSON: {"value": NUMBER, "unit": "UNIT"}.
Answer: {"value": 6.5, "unit": "in"}
